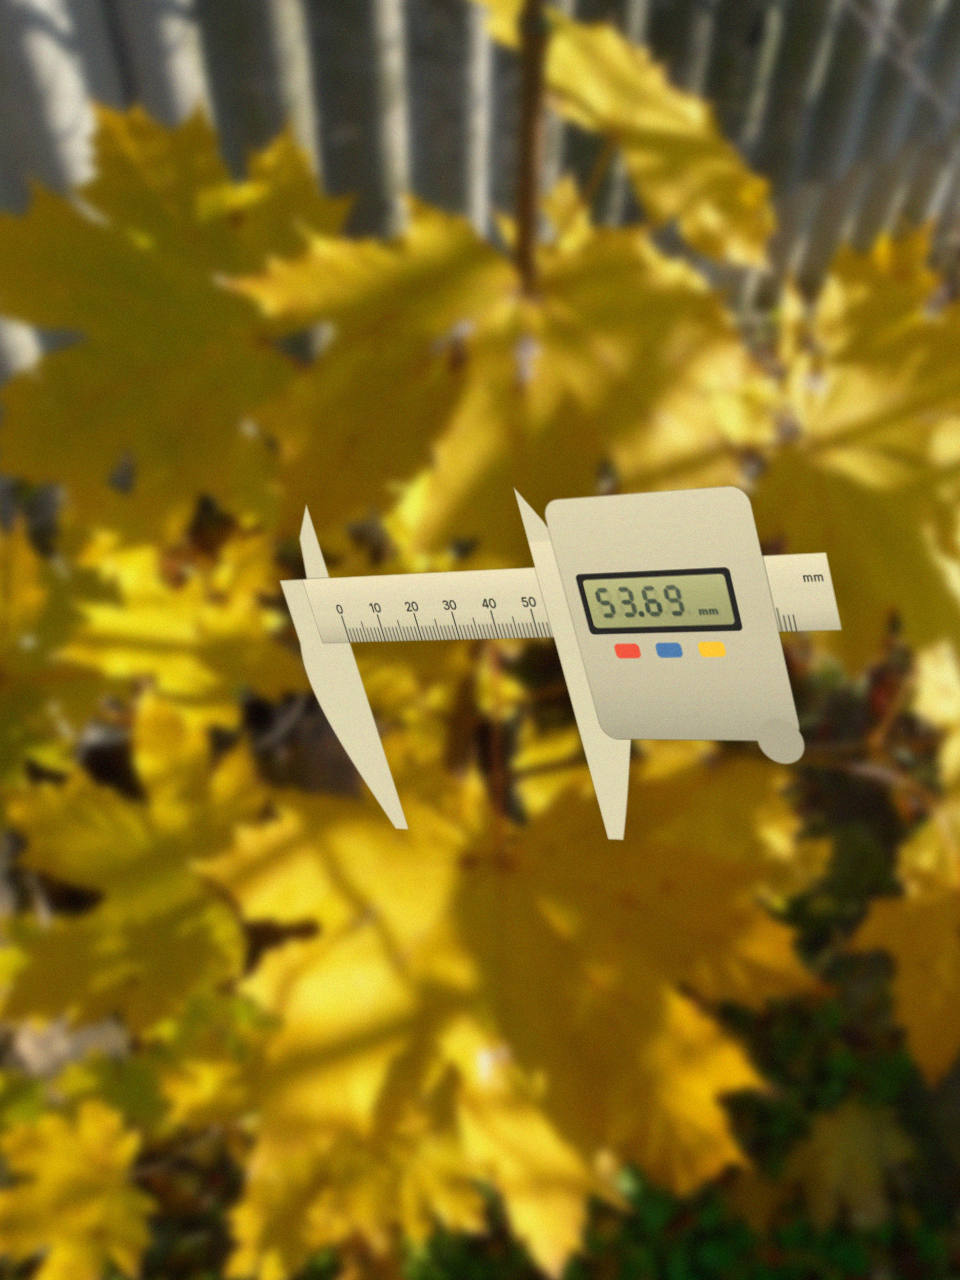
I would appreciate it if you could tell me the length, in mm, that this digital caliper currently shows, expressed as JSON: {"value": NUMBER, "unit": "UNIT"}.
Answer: {"value": 53.69, "unit": "mm"}
